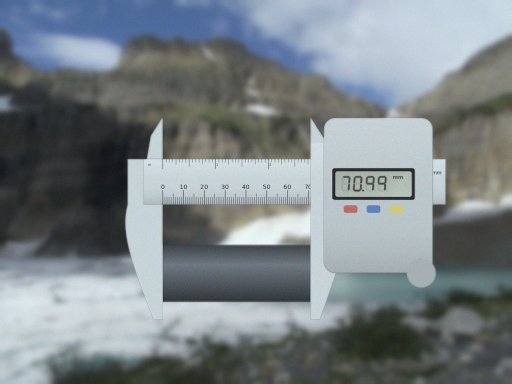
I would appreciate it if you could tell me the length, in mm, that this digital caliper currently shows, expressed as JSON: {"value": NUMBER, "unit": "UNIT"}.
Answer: {"value": 70.99, "unit": "mm"}
